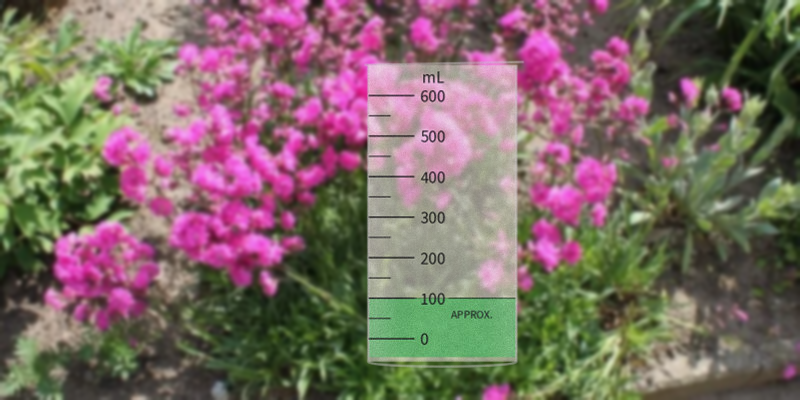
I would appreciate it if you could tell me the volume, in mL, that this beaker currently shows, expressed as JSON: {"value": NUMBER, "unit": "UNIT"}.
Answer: {"value": 100, "unit": "mL"}
